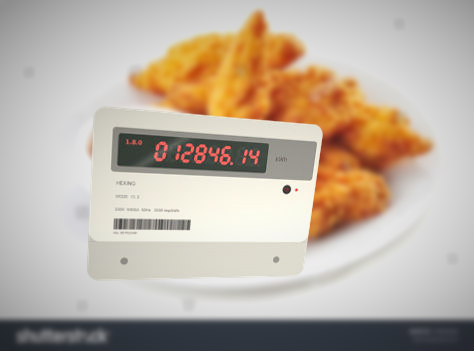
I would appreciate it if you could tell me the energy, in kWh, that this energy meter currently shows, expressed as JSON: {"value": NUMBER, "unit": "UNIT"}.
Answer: {"value": 12846.14, "unit": "kWh"}
